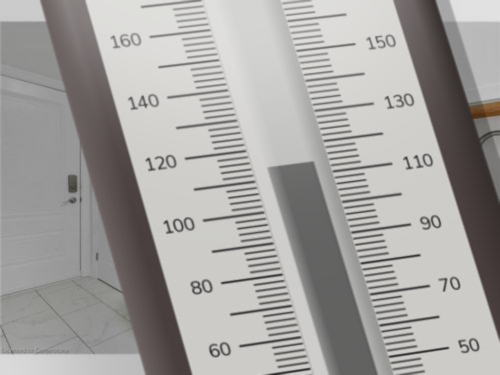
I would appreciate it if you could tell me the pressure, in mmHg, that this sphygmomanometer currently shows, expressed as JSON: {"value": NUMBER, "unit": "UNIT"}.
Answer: {"value": 114, "unit": "mmHg"}
